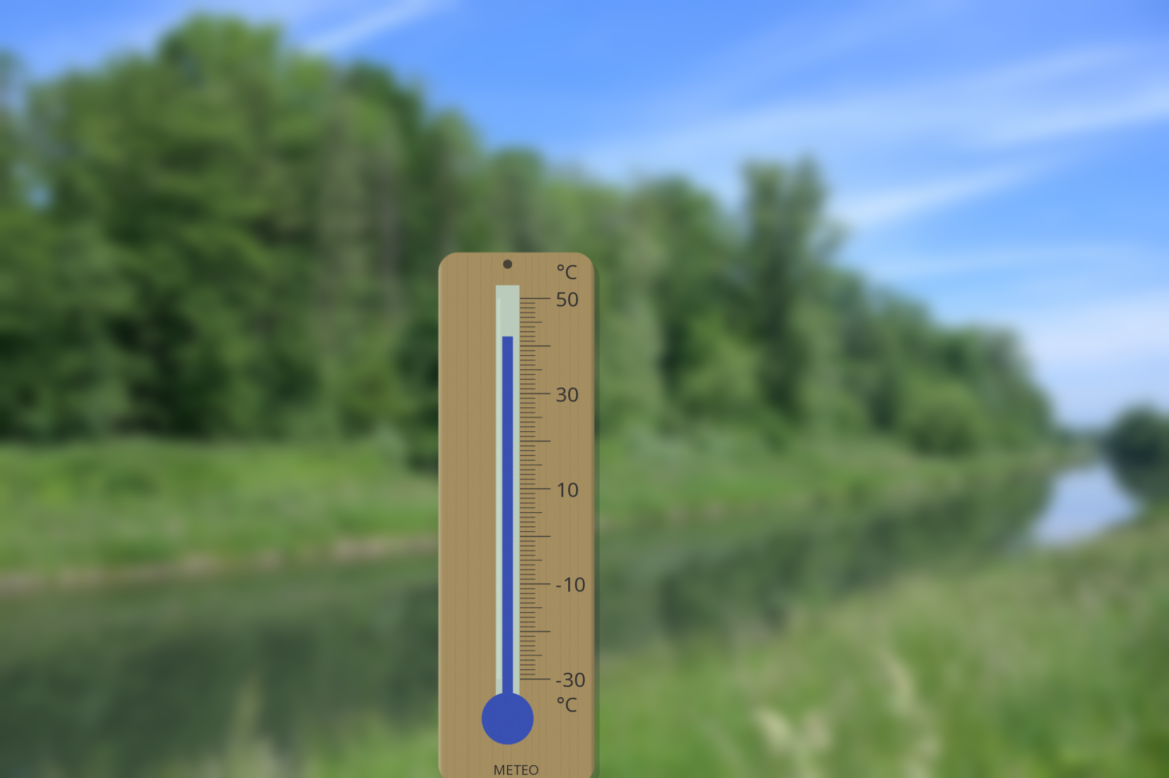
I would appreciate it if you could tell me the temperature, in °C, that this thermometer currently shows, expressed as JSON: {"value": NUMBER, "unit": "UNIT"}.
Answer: {"value": 42, "unit": "°C"}
